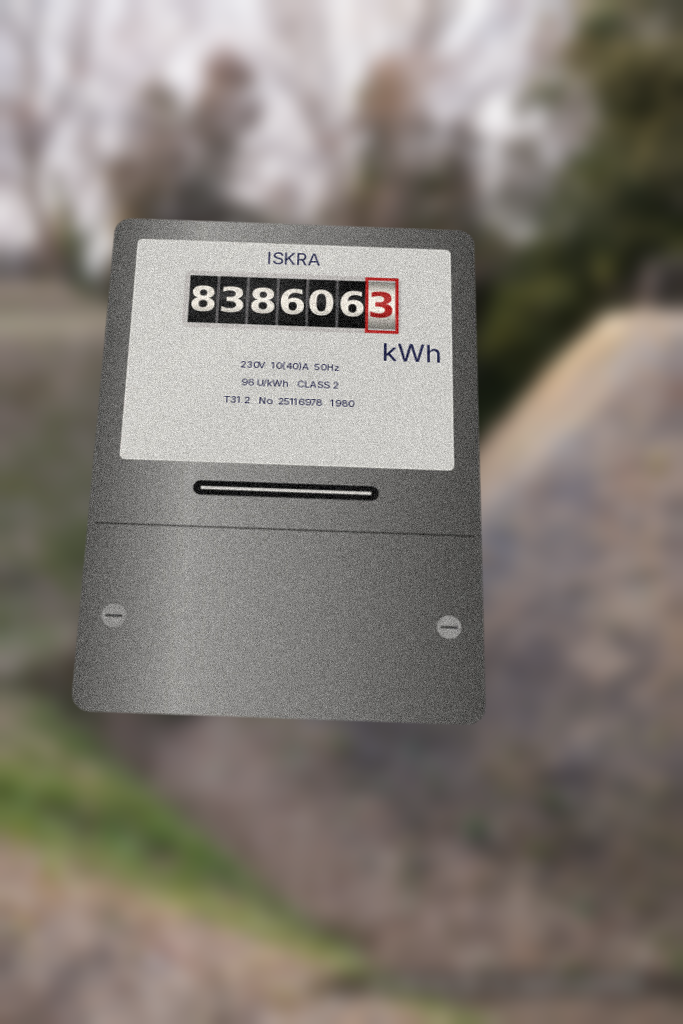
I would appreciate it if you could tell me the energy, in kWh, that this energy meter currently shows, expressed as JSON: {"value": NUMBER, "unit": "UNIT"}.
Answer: {"value": 838606.3, "unit": "kWh"}
